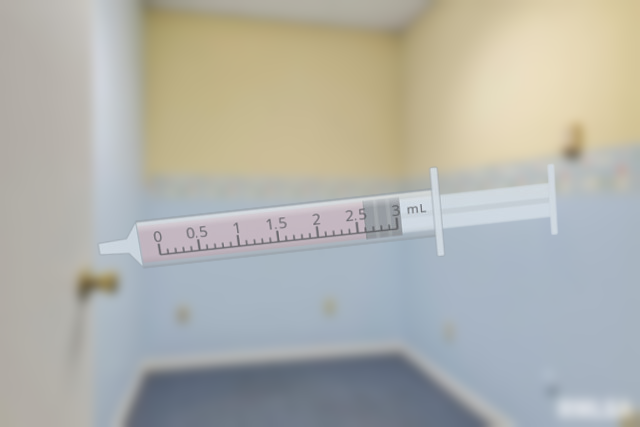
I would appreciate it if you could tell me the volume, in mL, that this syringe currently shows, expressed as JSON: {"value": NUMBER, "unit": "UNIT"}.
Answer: {"value": 2.6, "unit": "mL"}
